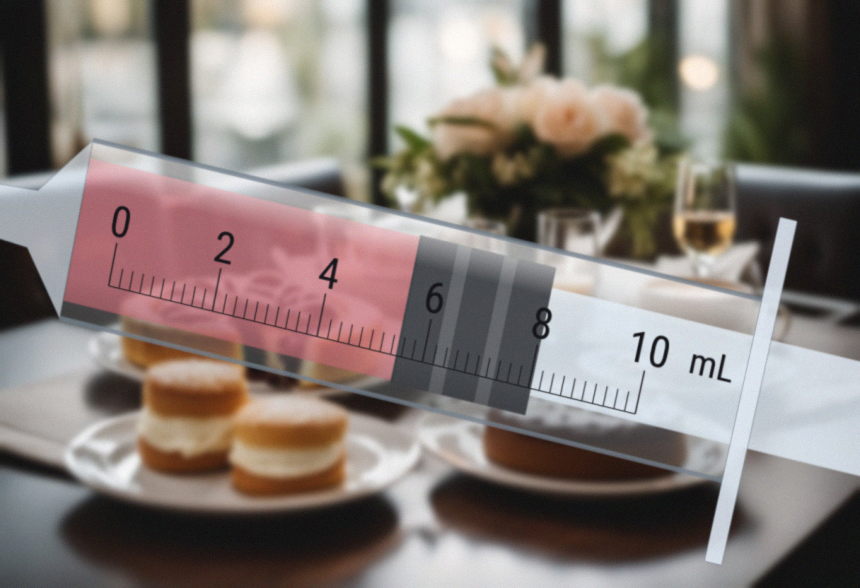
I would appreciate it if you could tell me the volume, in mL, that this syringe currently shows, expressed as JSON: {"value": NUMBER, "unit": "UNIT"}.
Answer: {"value": 5.5, "unit": "mL"}
